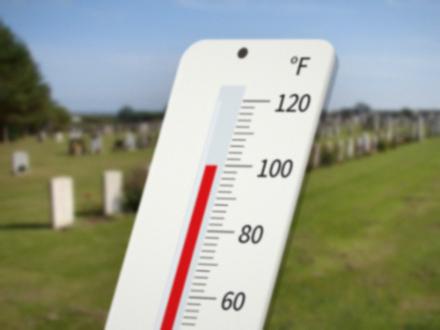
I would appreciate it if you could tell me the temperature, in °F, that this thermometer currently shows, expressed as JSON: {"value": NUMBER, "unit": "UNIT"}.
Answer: {"value": 100, "unit": "°F"}
